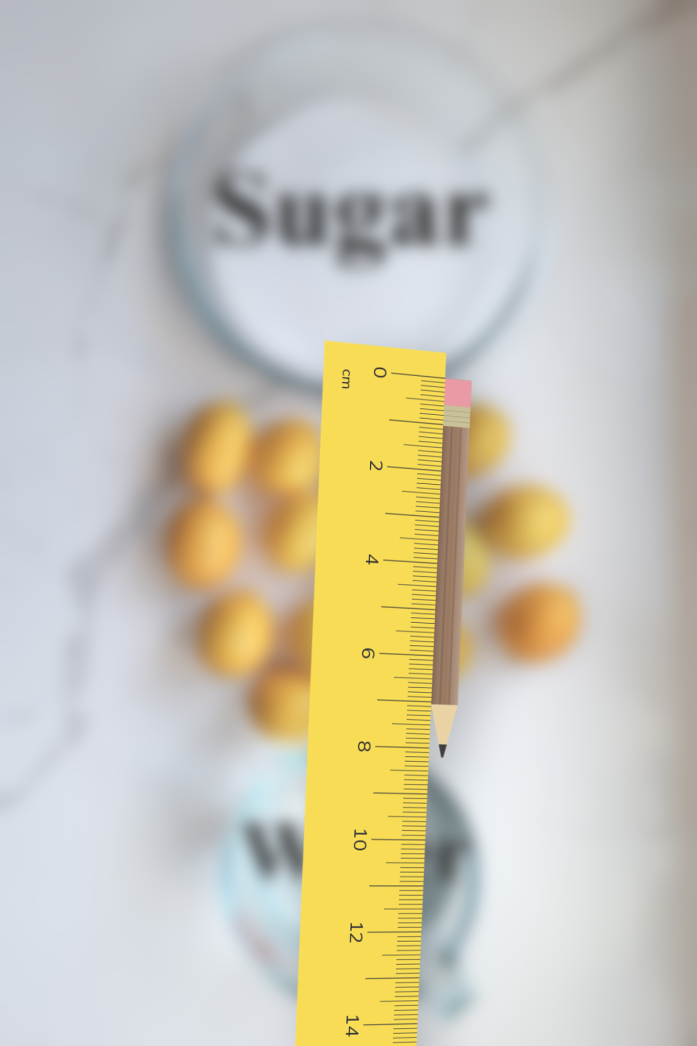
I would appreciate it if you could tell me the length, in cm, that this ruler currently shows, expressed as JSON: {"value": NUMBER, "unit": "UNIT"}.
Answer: {"value": 8.2, "unit": "cm"}
